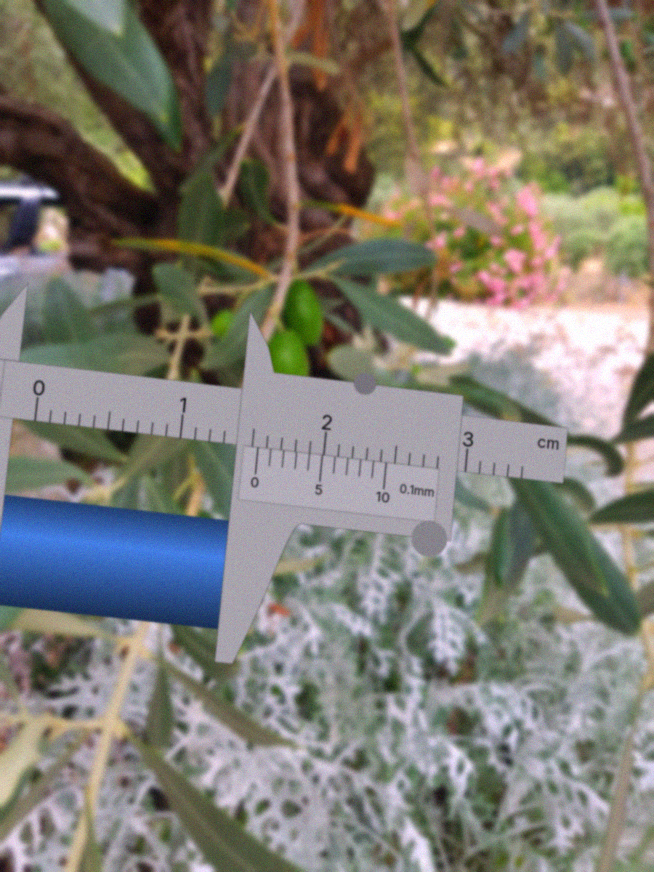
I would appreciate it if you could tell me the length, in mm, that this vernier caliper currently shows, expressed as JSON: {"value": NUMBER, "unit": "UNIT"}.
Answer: {"value": 15.4, "unit": "mm"}
